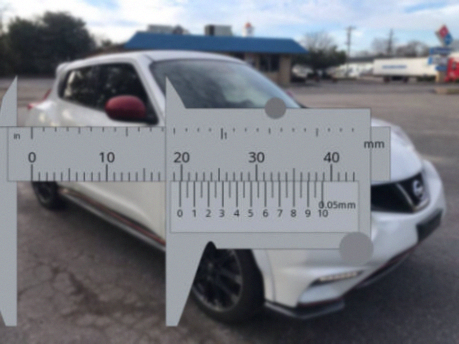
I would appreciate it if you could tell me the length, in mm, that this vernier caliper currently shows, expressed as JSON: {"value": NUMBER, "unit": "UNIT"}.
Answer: {"value": 19.8, "unit": "mm"}
